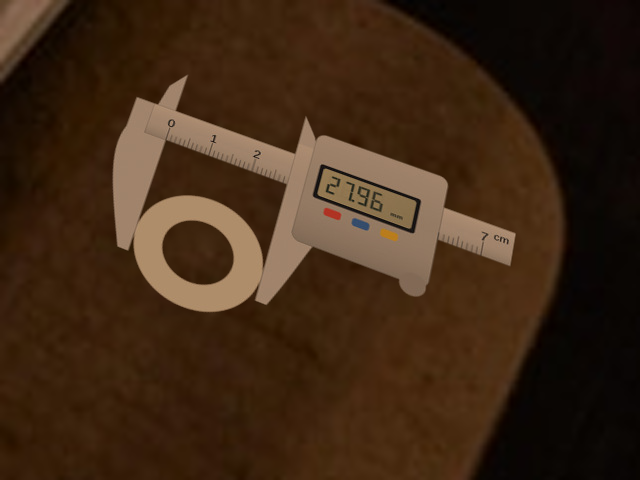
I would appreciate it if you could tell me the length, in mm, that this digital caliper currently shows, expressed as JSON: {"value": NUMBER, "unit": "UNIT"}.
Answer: {"value": 27.96, "unit": "mm"}
